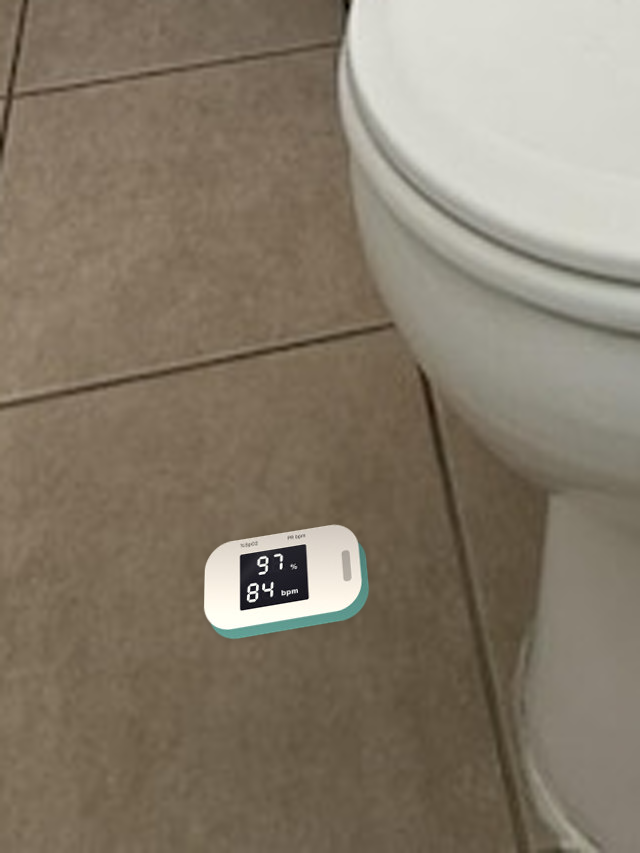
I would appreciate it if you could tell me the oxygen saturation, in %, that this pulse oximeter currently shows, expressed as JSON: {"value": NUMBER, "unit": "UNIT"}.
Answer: {"value": 97, "unit": "%"}
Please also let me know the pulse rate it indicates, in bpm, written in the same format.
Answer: {"value": 84, "unit": "bpm"}
